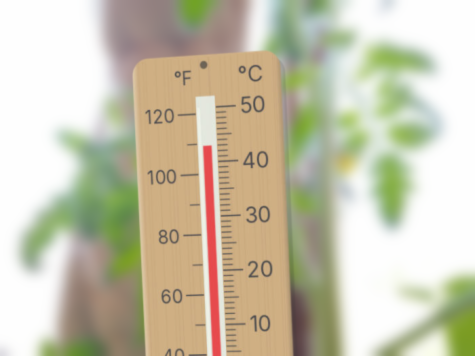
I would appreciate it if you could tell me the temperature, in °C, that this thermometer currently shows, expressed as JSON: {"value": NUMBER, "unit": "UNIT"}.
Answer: {"value": 43, "unit": "°C"}
